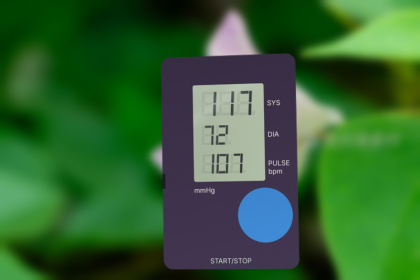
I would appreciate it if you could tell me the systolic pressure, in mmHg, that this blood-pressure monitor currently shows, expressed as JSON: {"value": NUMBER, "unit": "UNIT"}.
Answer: {"value": 117, "unit": "mmHg"}
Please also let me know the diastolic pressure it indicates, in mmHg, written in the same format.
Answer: {"value": 72, "unit": "mmHg"}
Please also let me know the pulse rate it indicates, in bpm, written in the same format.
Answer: {"value": 107, "unit": "bpm"}
